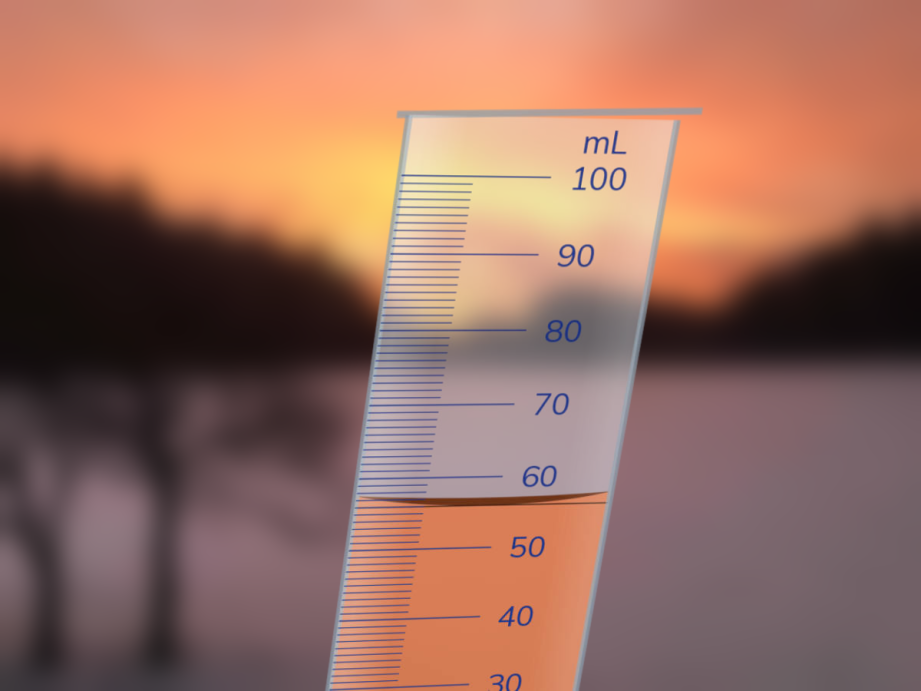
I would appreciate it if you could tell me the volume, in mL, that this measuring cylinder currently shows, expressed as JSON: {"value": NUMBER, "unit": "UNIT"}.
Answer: {"value": 56, "unit": "mL"}
